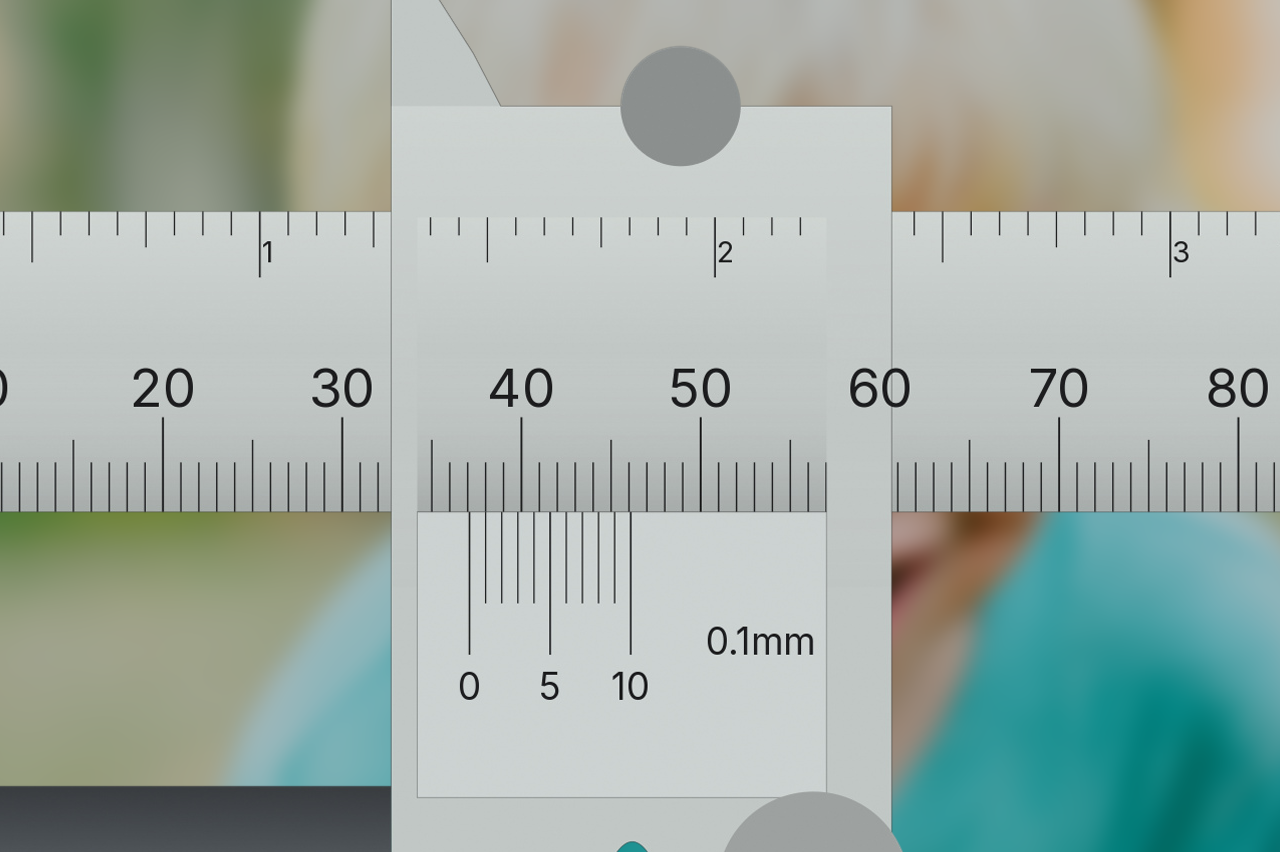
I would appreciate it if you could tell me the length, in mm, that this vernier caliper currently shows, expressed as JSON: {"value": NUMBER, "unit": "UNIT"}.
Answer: {"value": 37.1, "unit": "mm"}
